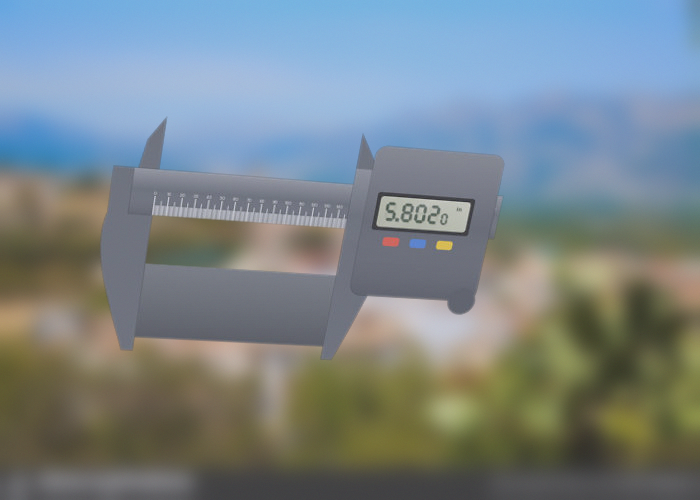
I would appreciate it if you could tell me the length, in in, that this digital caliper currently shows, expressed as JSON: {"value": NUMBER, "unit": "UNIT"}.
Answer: {"value": 5.8020, "unit": "in"}
